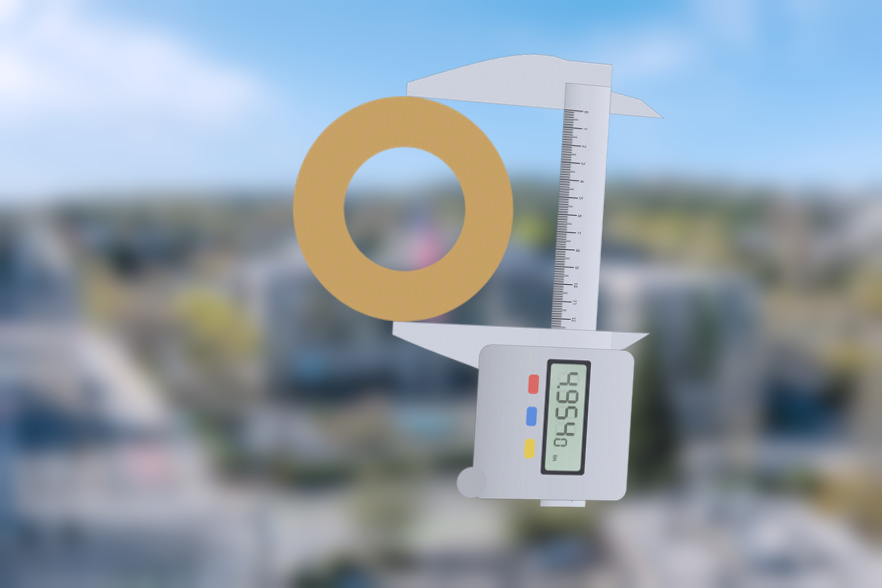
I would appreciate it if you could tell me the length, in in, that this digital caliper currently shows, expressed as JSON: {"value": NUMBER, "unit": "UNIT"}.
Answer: {"value": 4.9540, "unit": "in"}
